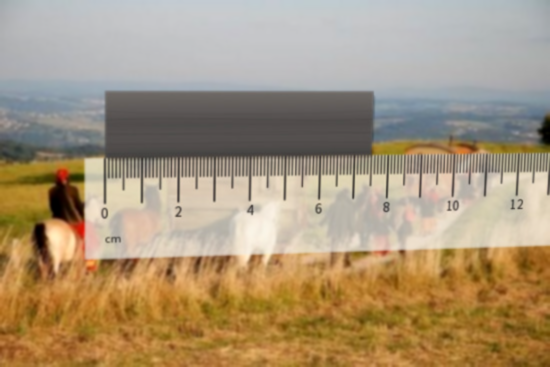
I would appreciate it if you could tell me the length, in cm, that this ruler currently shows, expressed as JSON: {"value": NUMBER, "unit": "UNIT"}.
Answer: {"value": 7.5, "unit": "cm"}
